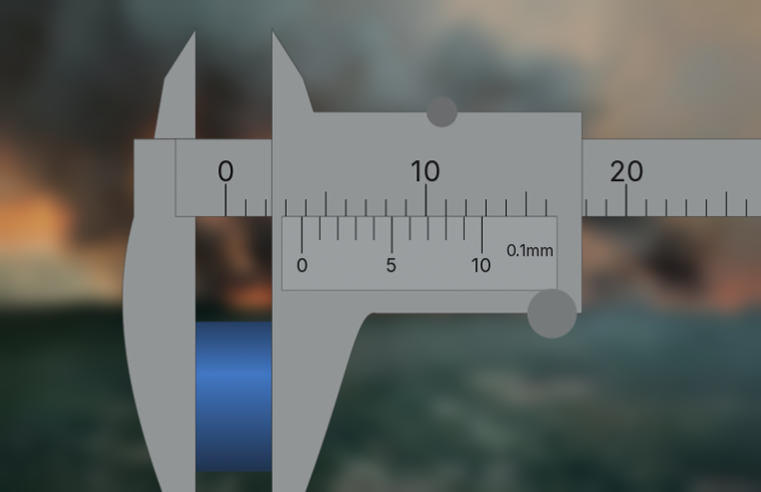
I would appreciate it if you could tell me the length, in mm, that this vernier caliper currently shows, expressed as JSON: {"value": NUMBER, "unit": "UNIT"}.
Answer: {"value": 3.8, "unit": "mm"}
